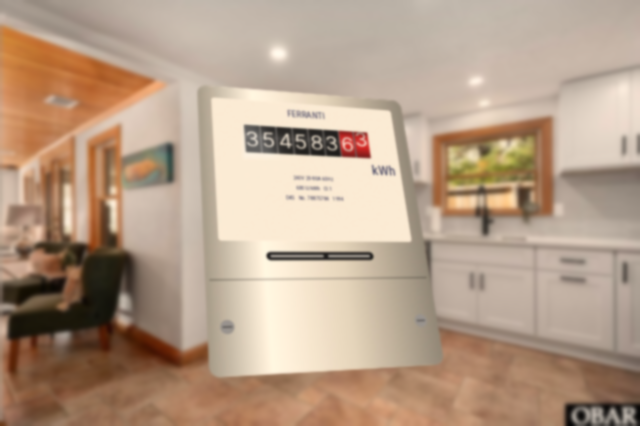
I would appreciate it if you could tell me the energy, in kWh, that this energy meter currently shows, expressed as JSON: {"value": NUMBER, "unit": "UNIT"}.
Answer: {"value": 354583.63, "unit": "kWh"}
